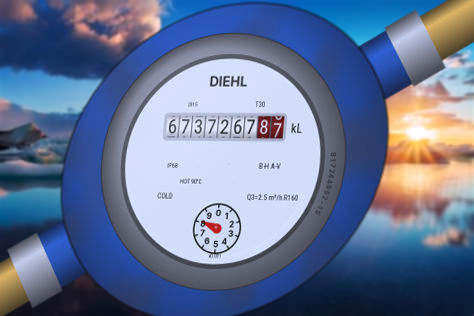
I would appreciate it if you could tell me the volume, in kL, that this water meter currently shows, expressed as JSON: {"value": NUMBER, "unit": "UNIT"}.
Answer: {"value": 6737267.868, "unit": "kL"}
